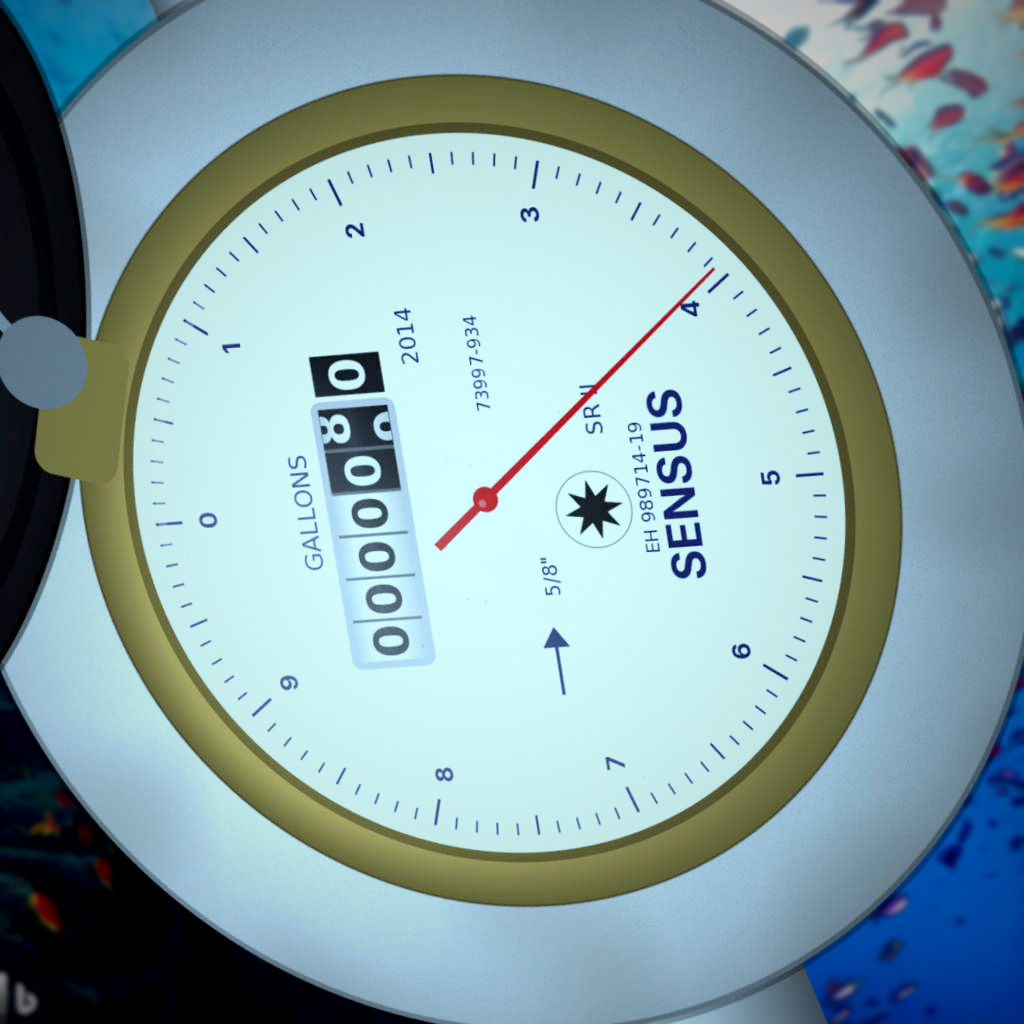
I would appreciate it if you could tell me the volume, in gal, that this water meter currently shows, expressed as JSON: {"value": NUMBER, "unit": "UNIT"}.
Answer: {"value": 83.9, "unit": "gal"}
